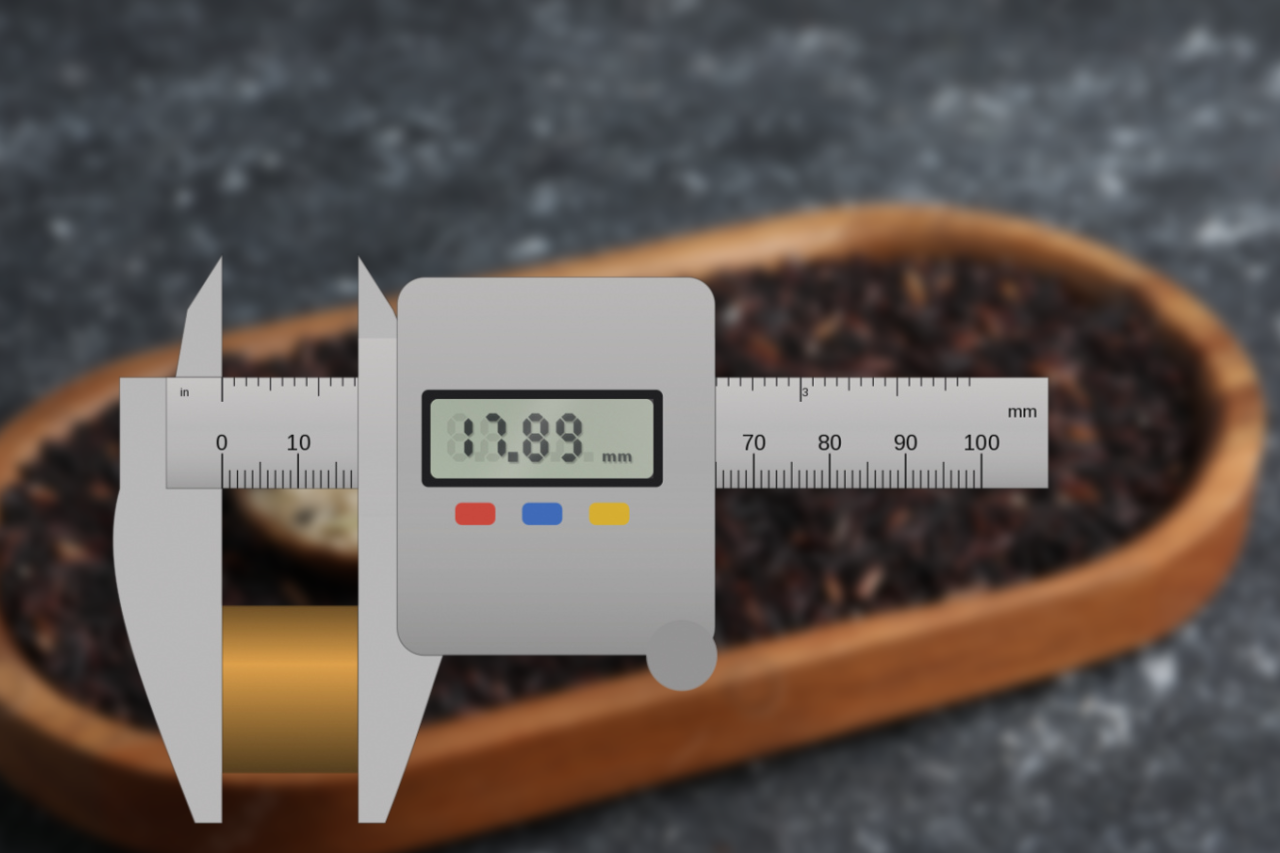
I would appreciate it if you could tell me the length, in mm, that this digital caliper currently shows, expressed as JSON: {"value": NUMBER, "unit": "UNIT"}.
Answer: {"value": 17.89, "unit": "mm"}
